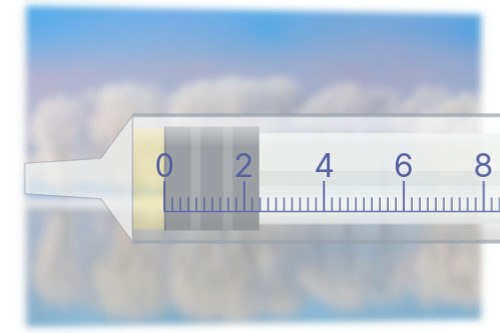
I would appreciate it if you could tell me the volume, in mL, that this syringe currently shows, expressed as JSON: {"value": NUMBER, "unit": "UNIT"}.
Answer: {"value": 0, "unit": "mL"}
